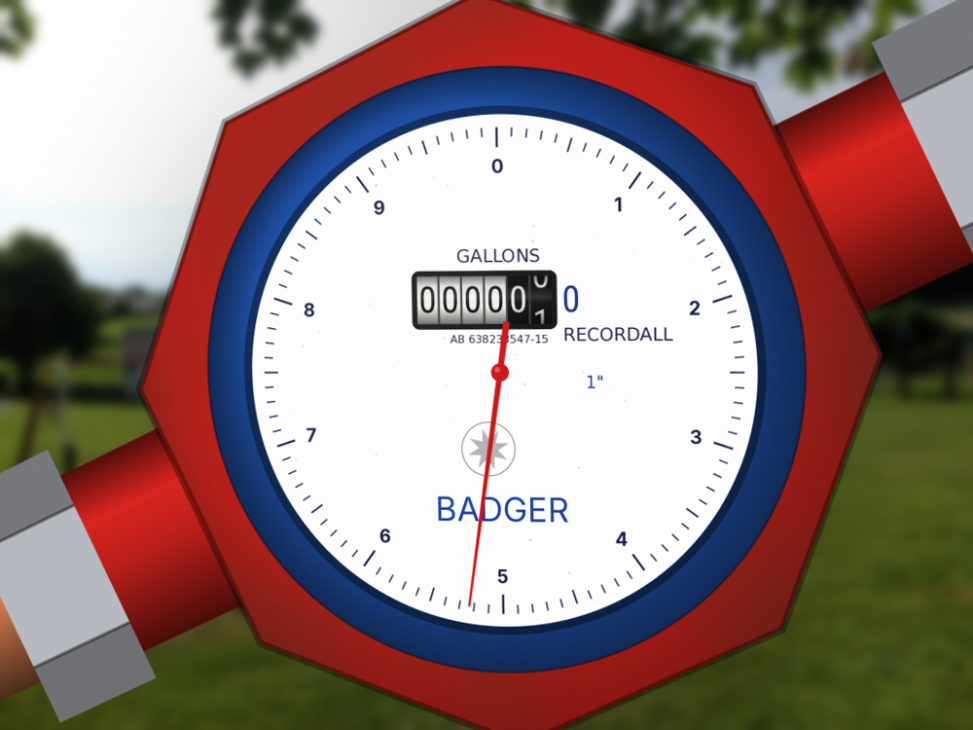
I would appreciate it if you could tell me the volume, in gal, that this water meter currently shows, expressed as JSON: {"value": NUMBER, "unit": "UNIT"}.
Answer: {"value": 5.2, "unit": "gal"}
